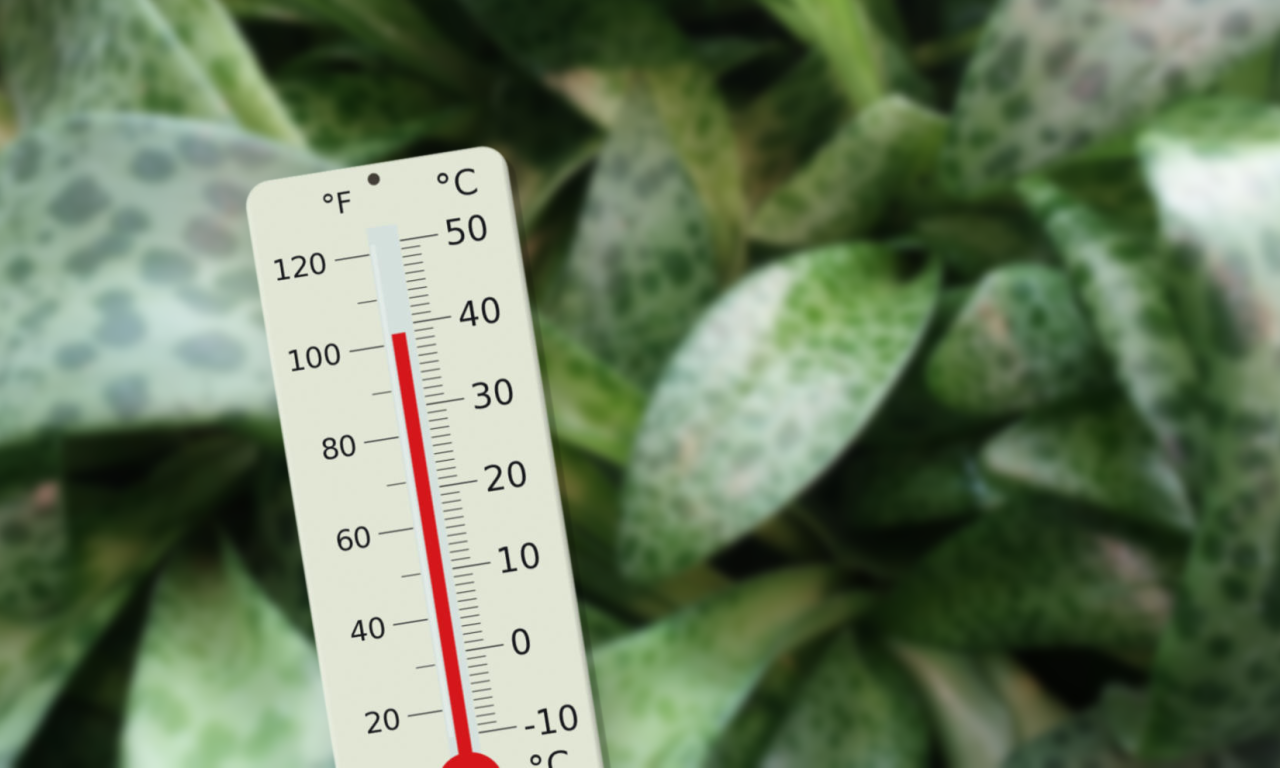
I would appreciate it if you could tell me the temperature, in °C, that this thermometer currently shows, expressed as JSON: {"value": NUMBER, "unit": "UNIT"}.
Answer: {"value": 39, "unit": "°C"}
